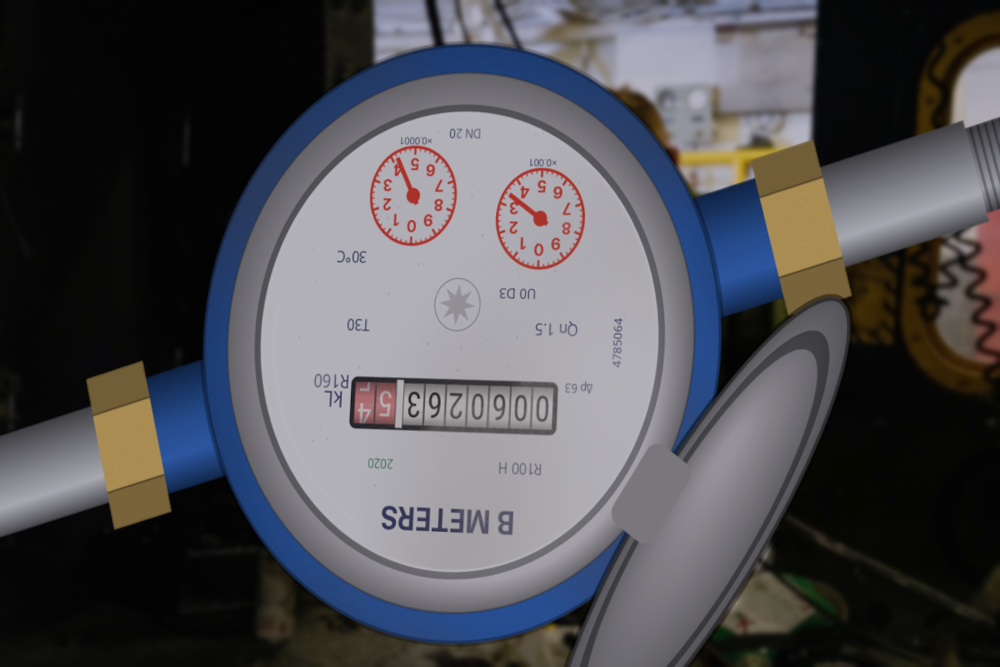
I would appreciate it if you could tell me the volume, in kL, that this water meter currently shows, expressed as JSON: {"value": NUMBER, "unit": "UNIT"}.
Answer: {"value": 60263.5434, "unit": "kL"}
